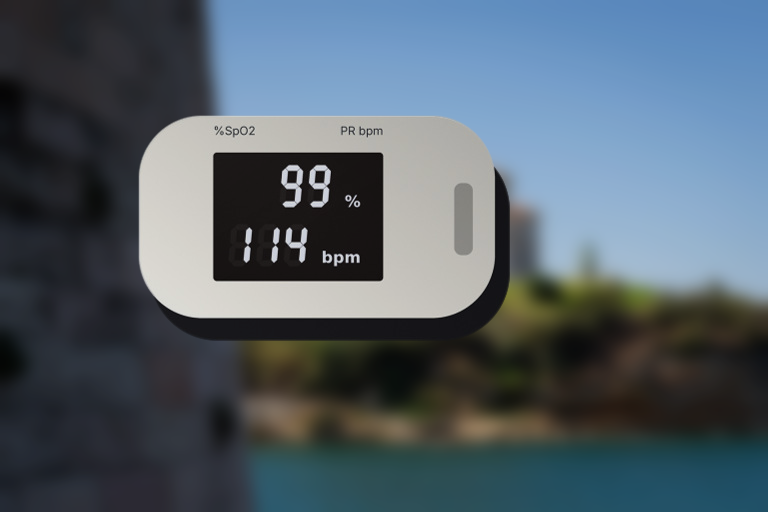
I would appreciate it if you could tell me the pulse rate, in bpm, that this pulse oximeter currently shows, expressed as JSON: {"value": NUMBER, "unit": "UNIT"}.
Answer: {"value": 114, "unit": "bpm"}
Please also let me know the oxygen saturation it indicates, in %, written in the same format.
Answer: {"value": 99, "unit": "%"}
